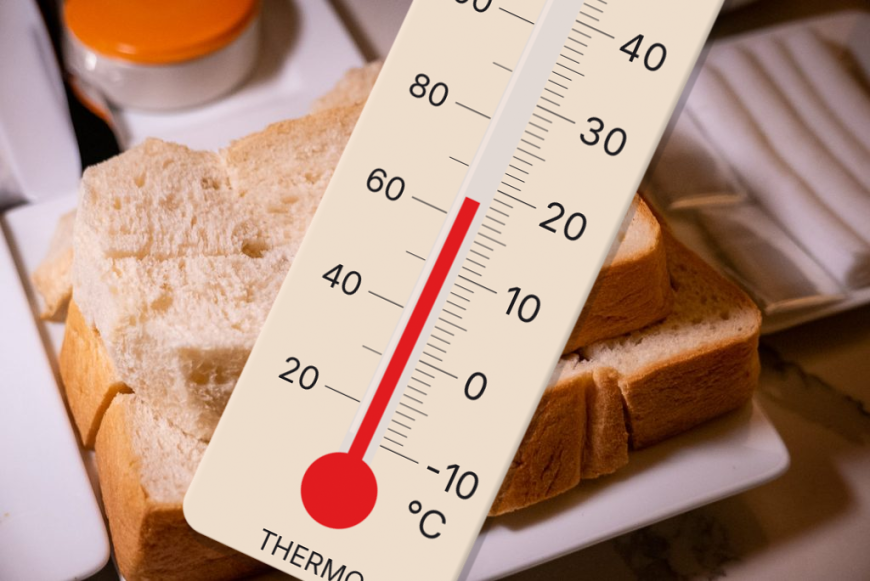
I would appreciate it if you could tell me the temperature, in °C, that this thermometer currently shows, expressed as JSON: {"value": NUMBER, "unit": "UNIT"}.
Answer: {"value": 18, "unit": "°C"}
